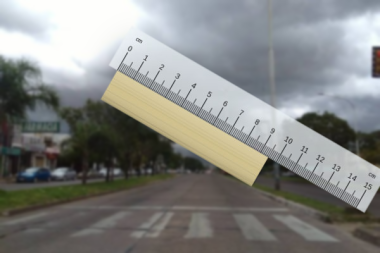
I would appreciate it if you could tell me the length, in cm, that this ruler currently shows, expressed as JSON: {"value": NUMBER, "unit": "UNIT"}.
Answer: {"value": 9.5, "unit": "cm"}
